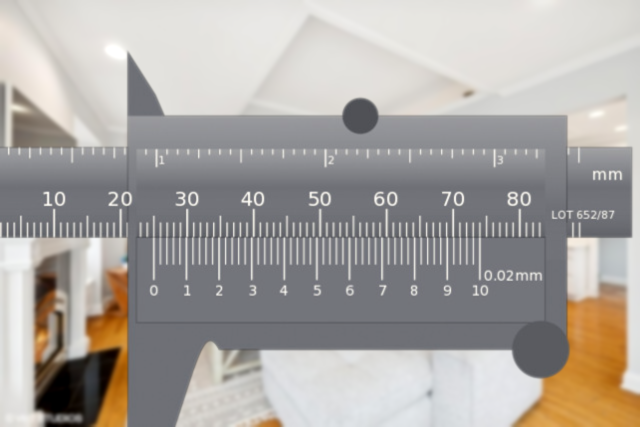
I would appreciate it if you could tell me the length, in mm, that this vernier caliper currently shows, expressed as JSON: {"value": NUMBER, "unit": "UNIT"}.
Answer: {"value": 25.0, "unit": "mm"}
